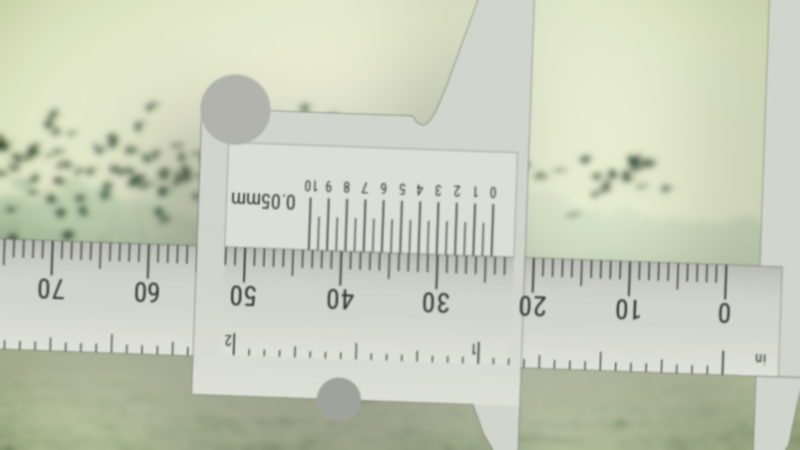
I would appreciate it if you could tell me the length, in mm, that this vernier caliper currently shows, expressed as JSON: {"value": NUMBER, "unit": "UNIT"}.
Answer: {"value": 24.4, "unit": "mm"}
